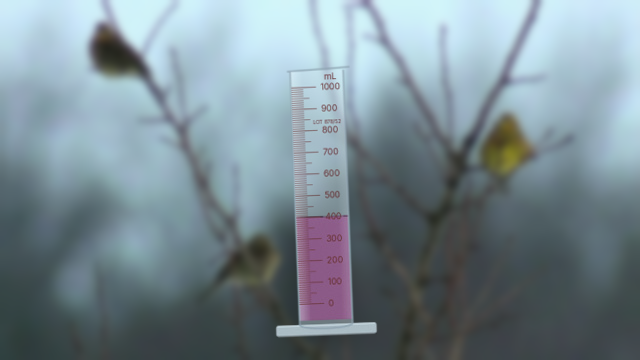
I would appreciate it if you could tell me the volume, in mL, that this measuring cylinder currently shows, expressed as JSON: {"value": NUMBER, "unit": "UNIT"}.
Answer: {"value": 400, "unit": "mL"}
